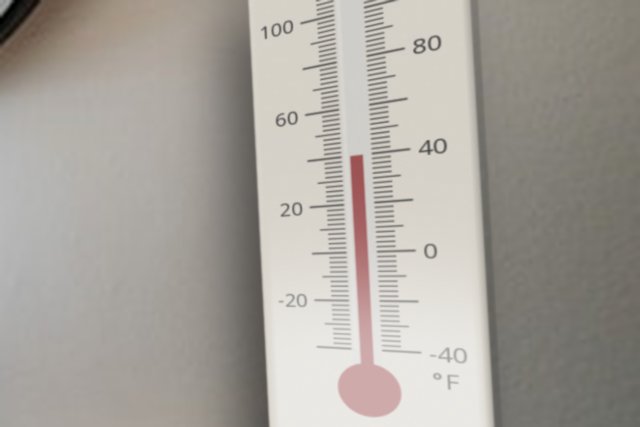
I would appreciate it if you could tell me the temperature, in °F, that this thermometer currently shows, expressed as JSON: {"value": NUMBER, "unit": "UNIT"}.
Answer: {"value": 40, "unit": "°F"}
